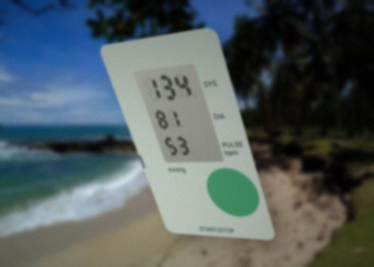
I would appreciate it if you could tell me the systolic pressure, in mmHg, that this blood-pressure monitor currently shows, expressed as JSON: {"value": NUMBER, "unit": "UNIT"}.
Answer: {"value": 134, "unit": "mmHg"}
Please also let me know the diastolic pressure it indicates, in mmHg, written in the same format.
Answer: {"value": 81, "unit": "mmHg"}
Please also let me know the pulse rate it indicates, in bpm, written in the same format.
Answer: {"value": 53, "unit": "bpm"}
